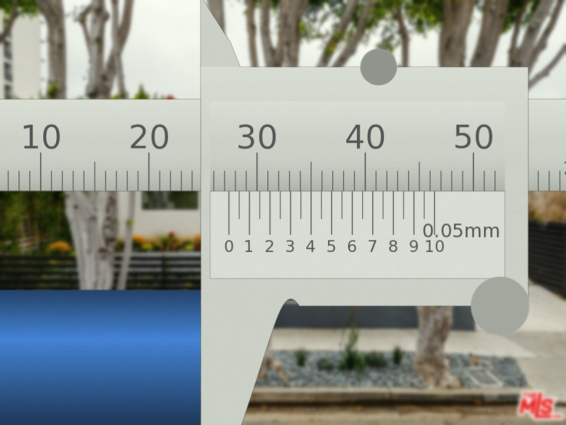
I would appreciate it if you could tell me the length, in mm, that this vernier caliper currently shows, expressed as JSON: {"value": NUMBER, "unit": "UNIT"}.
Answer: {"value": 27.4, "unit": "mm"}
